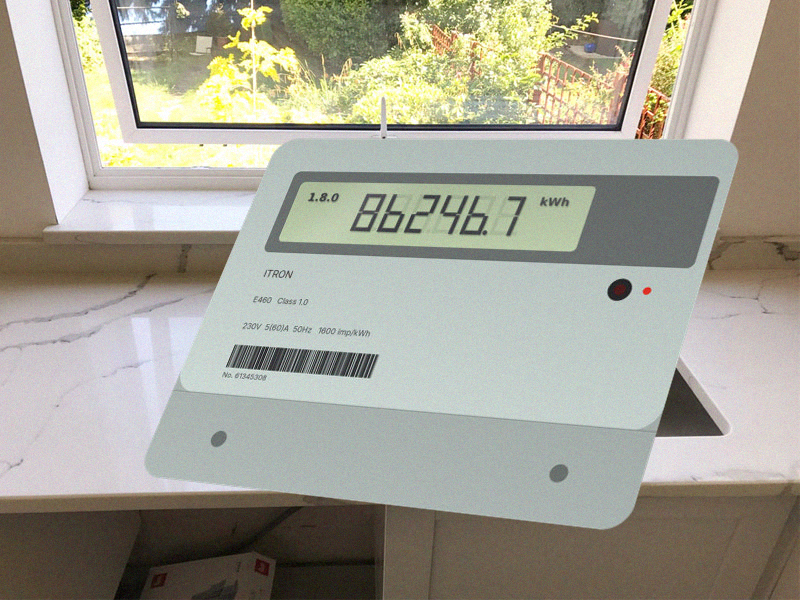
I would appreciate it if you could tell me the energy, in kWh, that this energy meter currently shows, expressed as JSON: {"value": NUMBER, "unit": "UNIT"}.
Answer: {"value": 86246.7, "unit": "kWh"}
